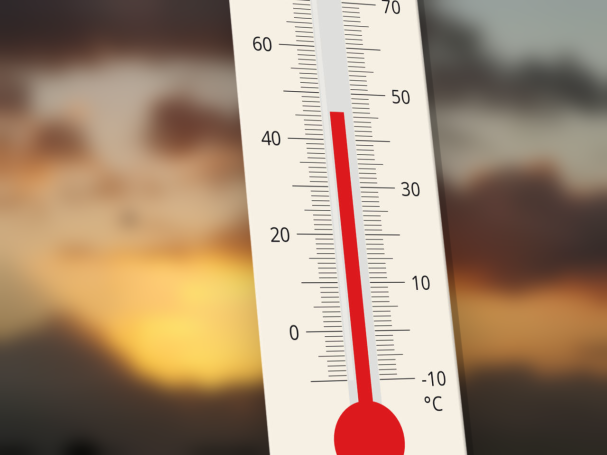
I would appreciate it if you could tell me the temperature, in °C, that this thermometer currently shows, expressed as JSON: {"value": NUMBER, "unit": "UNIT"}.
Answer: {"value": 46, "unit": "°C"}
